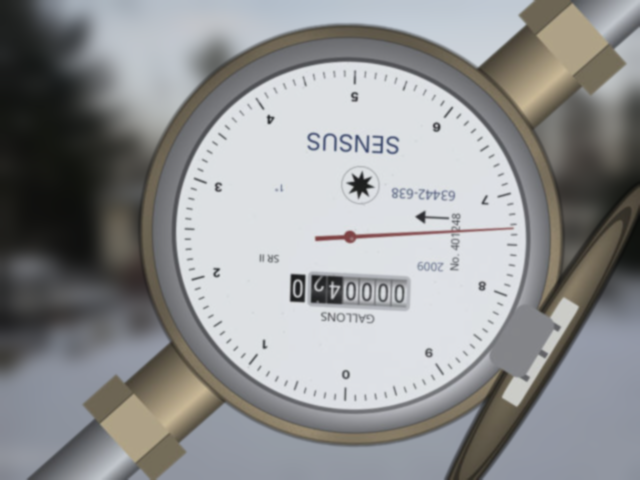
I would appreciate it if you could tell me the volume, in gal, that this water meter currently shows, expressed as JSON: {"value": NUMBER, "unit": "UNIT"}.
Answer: {"value": 417.3, "unit": "gal"}
